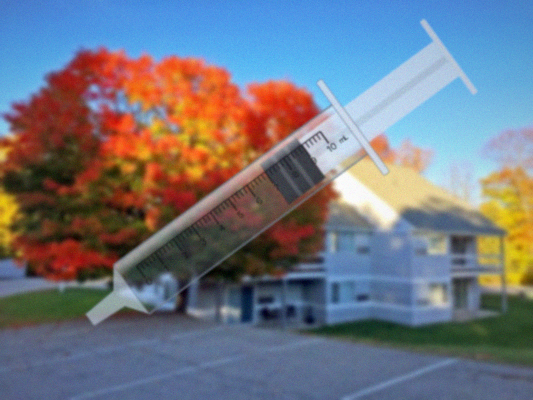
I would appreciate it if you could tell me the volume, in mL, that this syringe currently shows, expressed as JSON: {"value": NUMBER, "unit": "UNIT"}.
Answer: {"value": 7, "unit": "mL"}
